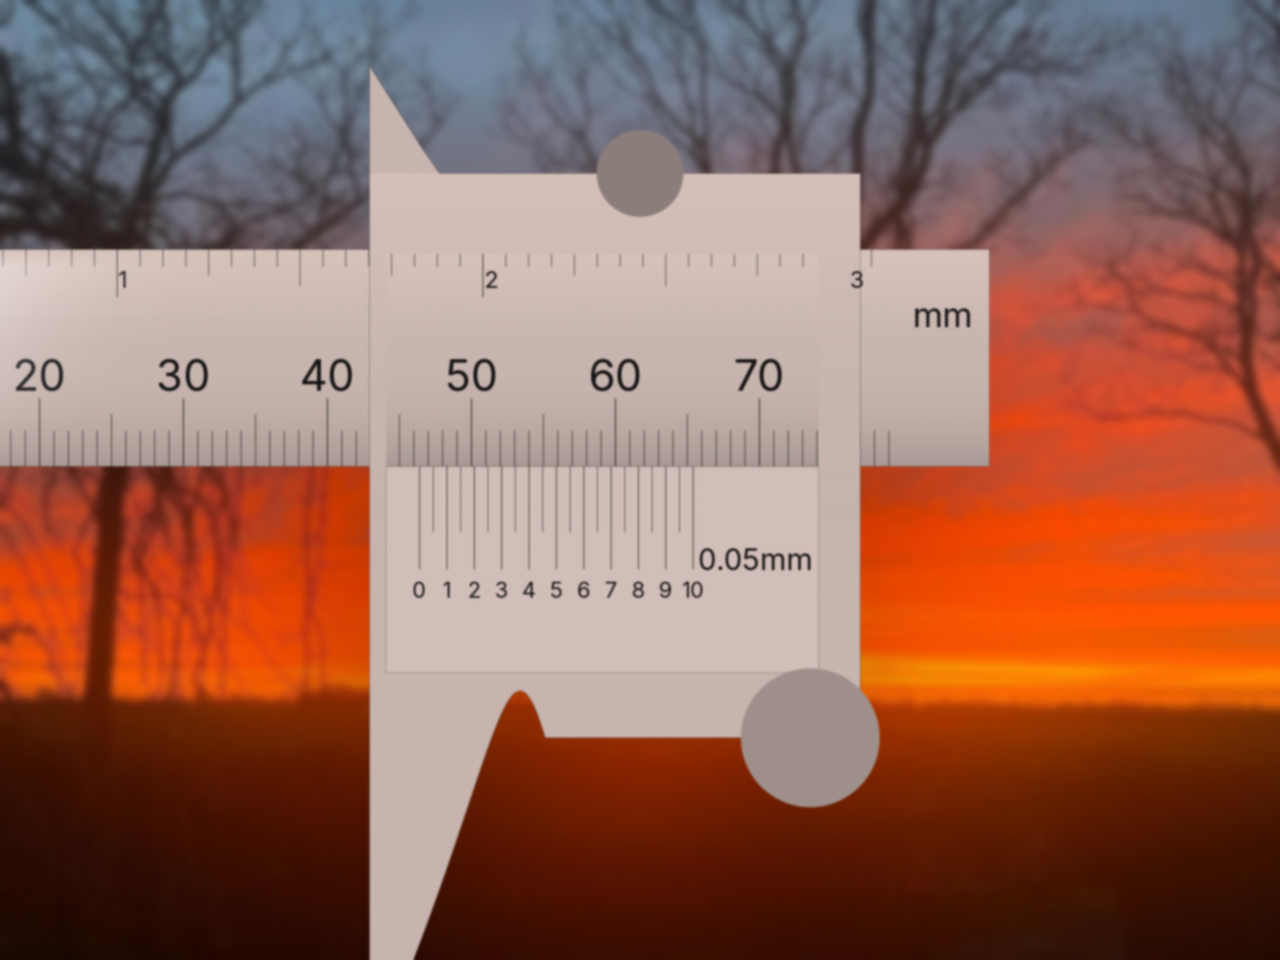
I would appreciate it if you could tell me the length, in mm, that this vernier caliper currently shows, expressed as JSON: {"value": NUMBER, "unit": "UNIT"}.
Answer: {"value": 46.4, "unit": "mm"}
